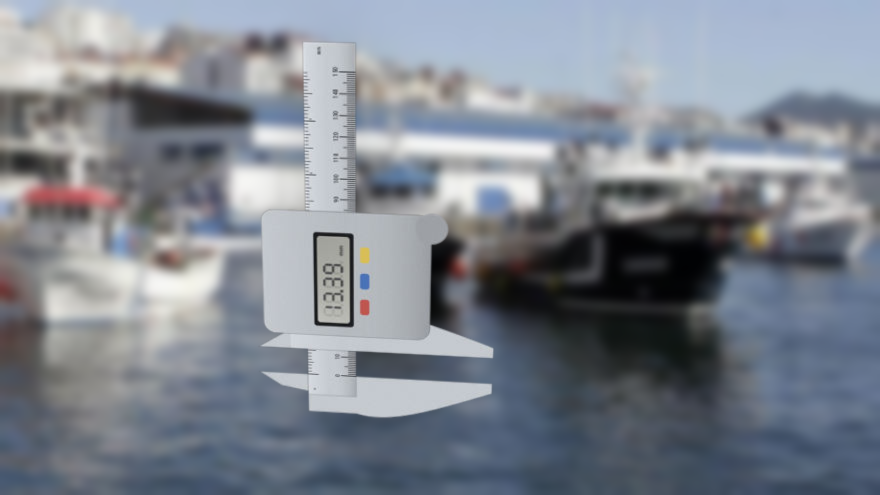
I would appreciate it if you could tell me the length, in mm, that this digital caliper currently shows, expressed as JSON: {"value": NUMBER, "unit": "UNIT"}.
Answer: {"value": 13.39, "unit": "mm"}
